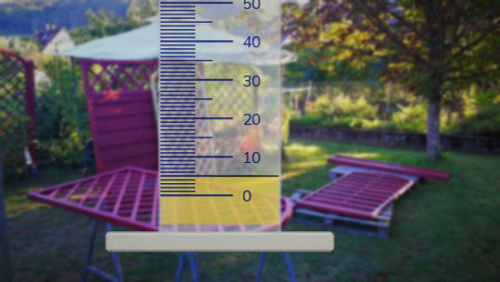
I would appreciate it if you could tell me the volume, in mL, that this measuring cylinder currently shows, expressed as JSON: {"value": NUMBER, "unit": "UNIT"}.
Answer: {"value": 5, "unit": "mL"}
